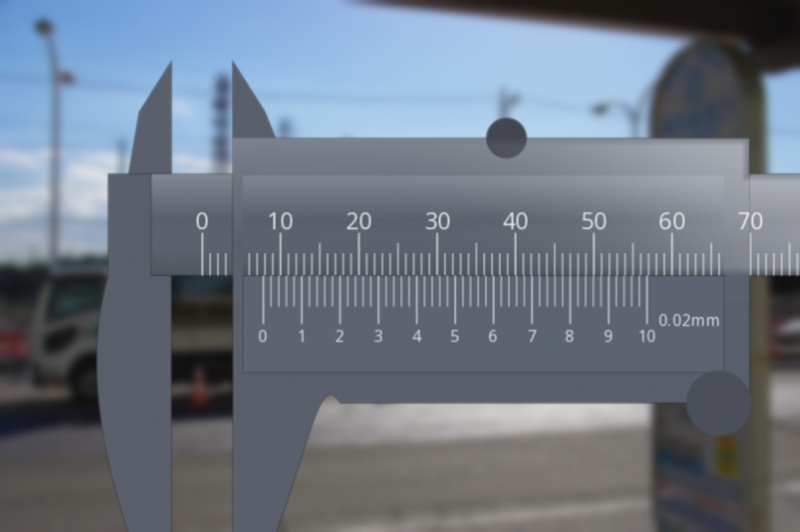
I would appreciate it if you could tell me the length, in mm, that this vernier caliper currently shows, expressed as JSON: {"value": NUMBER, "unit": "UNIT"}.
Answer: {"value": 7.8, "unit": "mm"}
